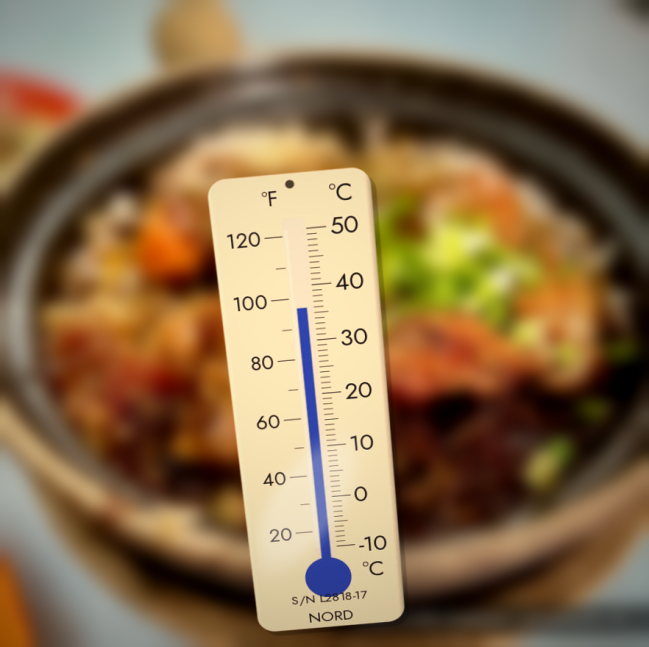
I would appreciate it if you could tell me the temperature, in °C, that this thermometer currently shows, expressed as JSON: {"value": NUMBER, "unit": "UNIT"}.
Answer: {"value": 36, "unit": "°C"}
